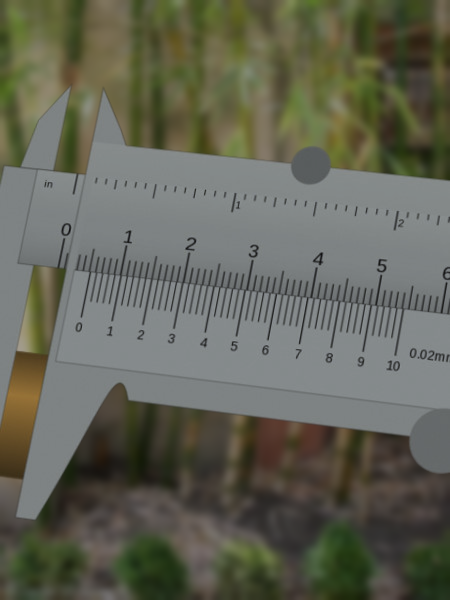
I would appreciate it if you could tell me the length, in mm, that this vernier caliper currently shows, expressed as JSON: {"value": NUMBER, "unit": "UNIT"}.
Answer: {"value": 5.2, "unit": "mm"}
